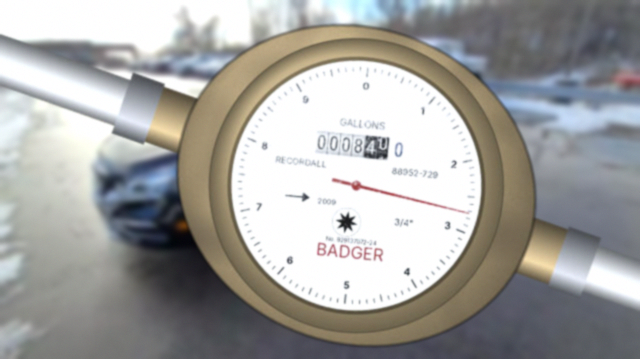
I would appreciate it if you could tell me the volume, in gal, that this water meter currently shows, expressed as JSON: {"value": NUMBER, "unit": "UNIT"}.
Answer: {"value": 8402.7, "unit": "gal"}
